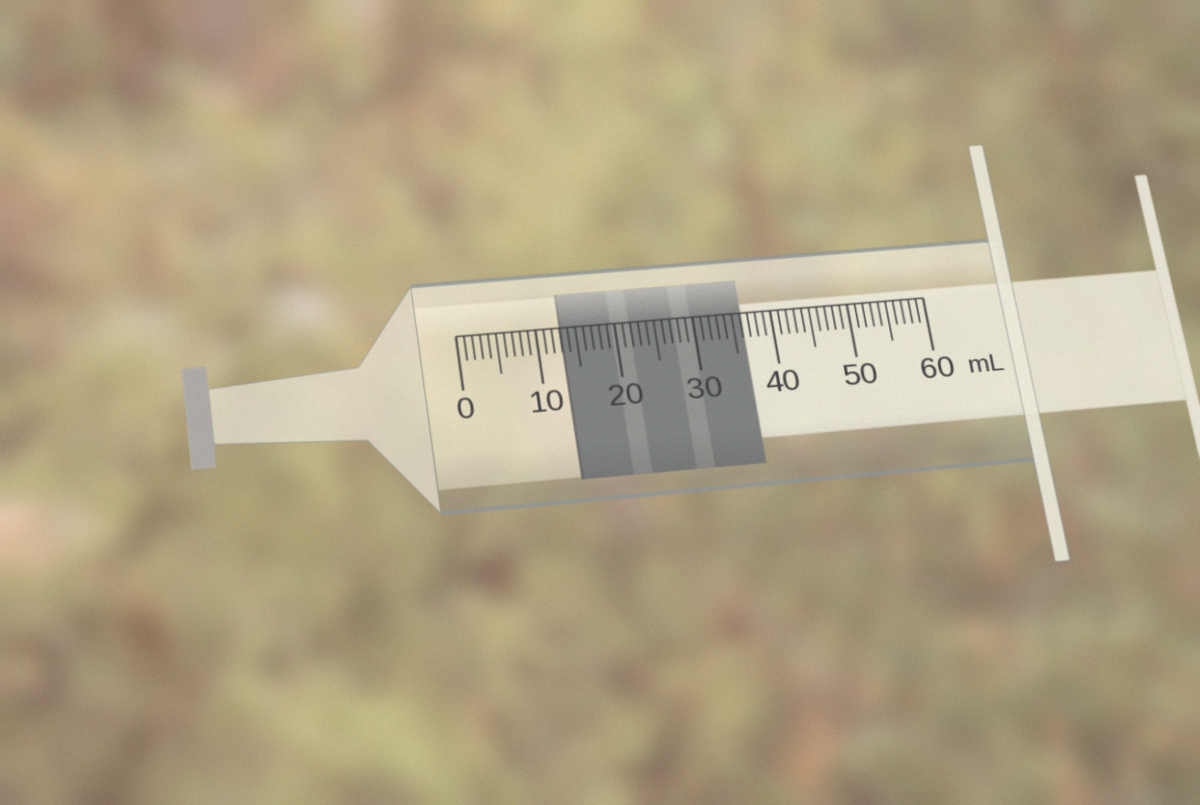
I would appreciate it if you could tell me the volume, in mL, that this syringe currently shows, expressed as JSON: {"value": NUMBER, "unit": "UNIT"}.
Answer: {"value": 13, "unit": "mL"}
